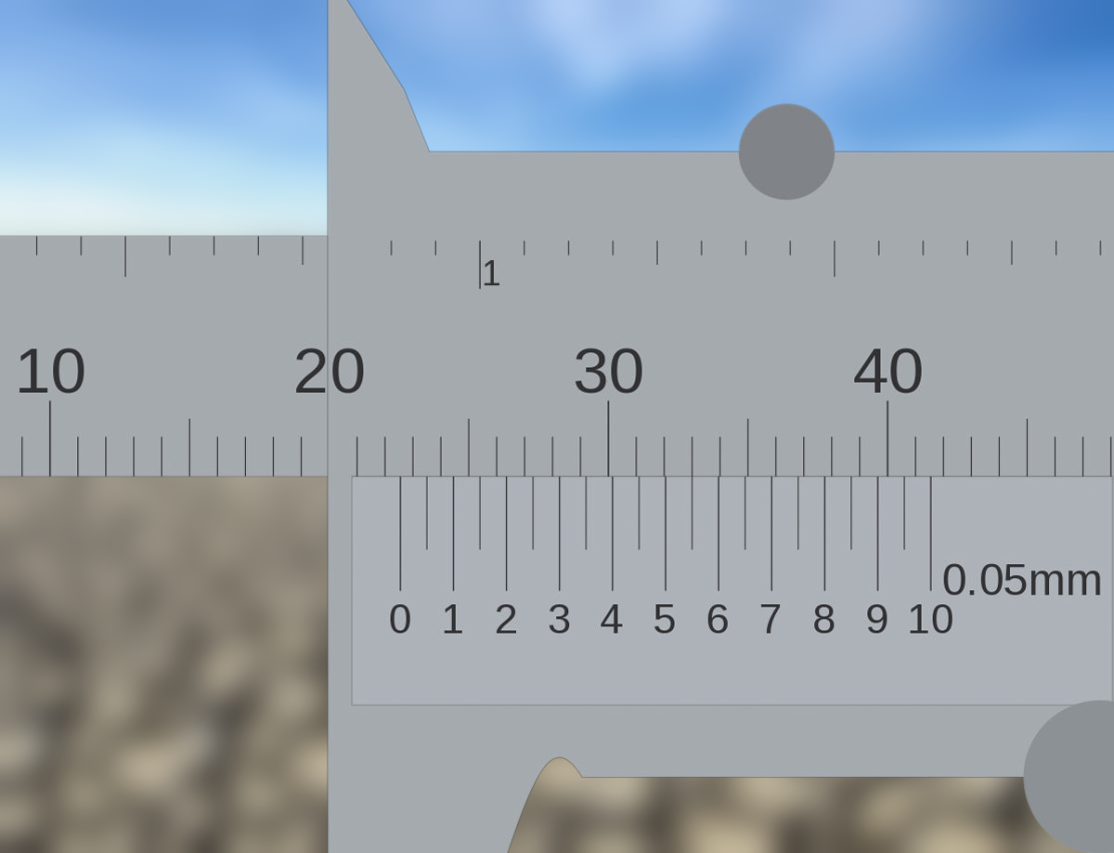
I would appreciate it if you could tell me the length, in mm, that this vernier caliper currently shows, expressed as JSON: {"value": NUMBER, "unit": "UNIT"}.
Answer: {"value": 22.55, "unit": "mm"}
